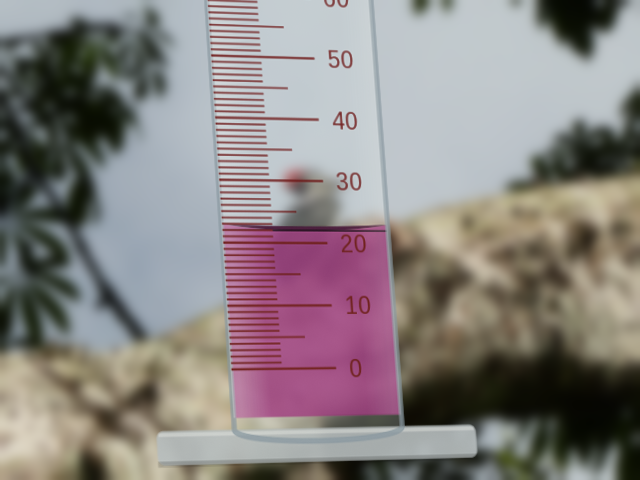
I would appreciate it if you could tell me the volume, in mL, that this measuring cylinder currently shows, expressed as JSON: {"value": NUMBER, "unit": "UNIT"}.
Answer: {"value": 22, "unit": "mL"}
